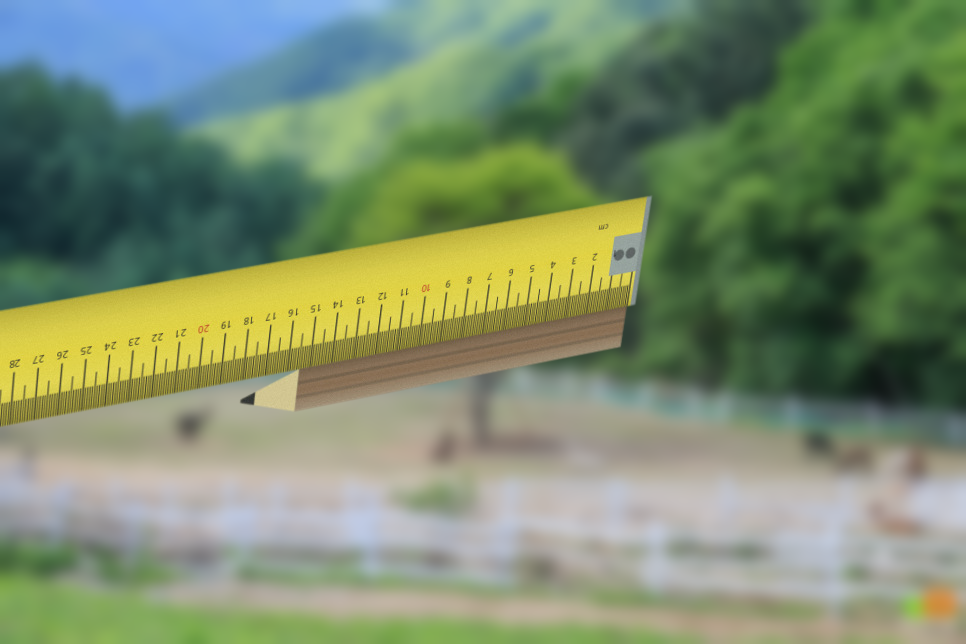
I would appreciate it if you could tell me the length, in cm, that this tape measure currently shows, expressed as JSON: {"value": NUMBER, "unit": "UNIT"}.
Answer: {"value": 18, "unit": "cm"}
